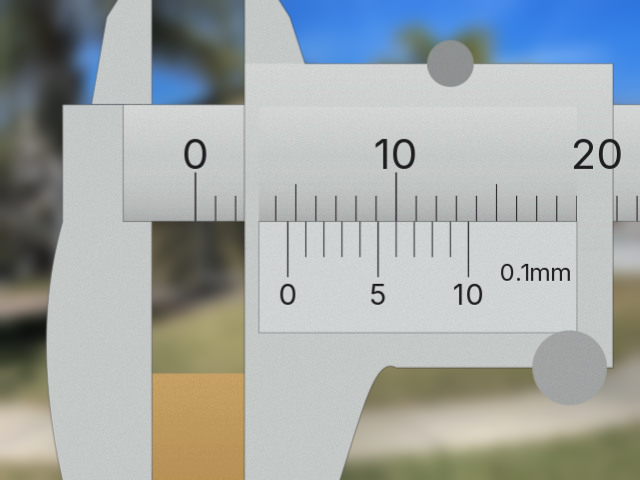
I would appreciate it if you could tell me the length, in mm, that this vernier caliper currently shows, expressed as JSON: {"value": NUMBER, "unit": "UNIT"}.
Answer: {"value": 4.6, "unit": "mm"}
